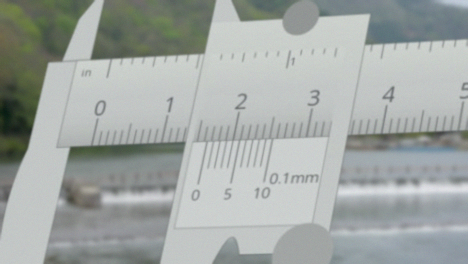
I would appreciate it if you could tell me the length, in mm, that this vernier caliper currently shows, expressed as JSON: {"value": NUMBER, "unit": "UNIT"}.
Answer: {"value": 16.4, "unit": "mm"}
